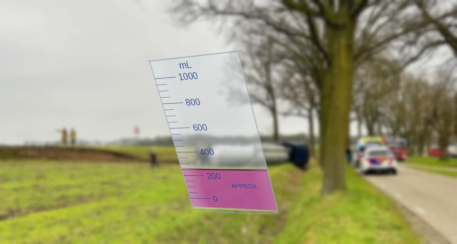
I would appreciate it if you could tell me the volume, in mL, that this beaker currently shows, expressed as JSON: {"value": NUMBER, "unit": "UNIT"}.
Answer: {"value": 250, "unit": "mL"}
